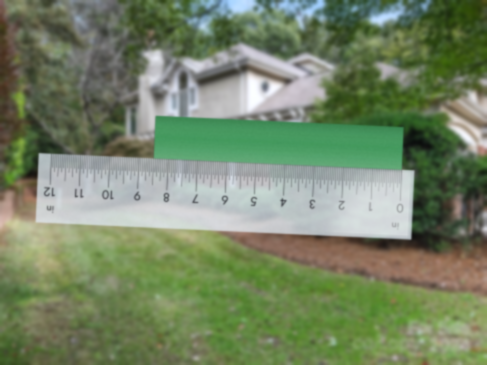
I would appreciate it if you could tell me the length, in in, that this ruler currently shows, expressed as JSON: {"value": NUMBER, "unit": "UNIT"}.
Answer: {"value": 8.5, "unit": "in"}
